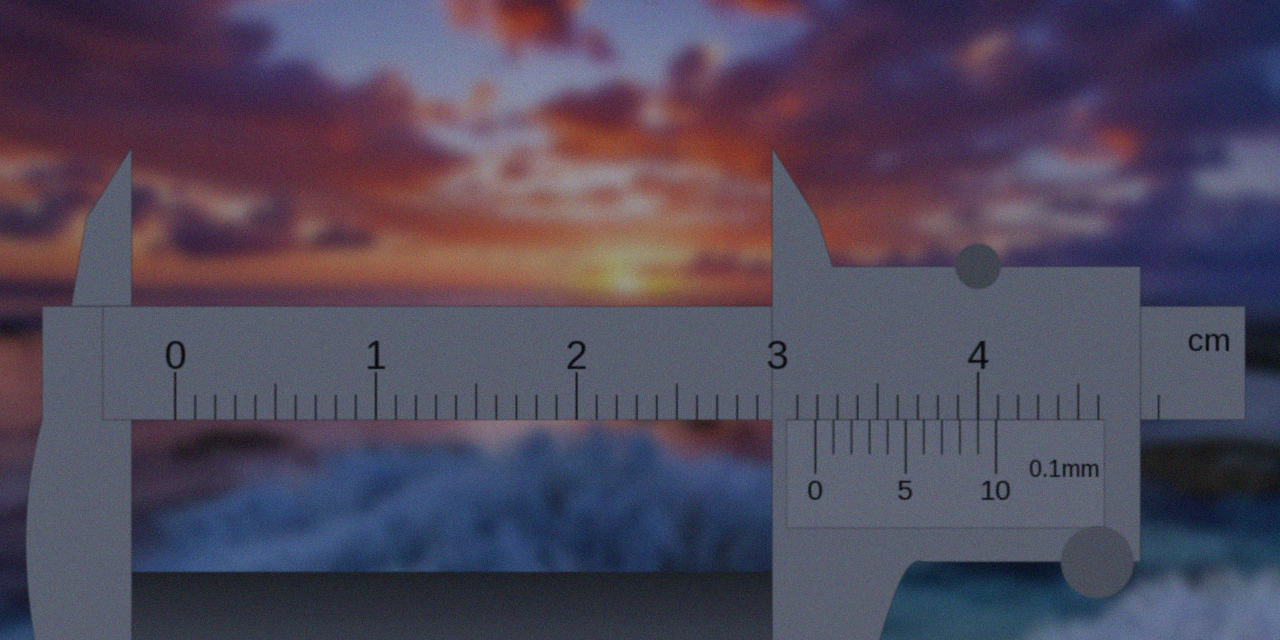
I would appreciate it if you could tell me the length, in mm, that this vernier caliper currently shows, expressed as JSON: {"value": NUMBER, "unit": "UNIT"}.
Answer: {"value": 31.9, "unit": "mm"}
